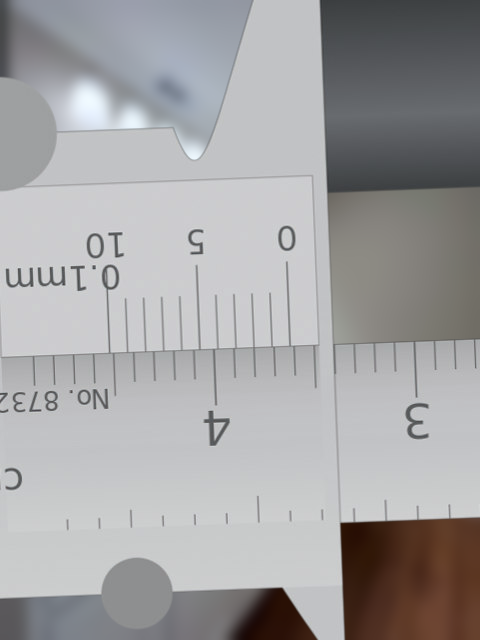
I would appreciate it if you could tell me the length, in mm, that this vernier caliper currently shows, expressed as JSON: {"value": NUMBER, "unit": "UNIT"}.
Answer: {"value": 36.2, "unit": "mm"}
